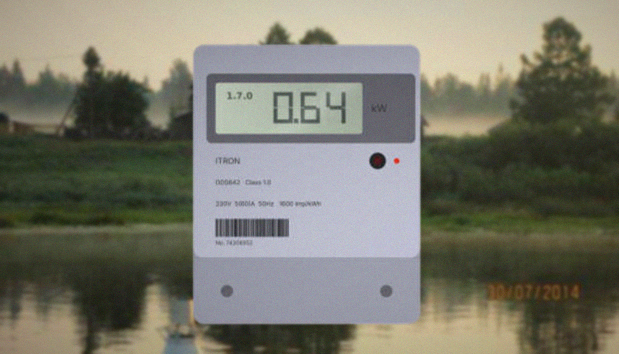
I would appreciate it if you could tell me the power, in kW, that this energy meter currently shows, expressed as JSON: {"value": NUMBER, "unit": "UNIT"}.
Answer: {"value": 0.64, "unit": "kW"}
